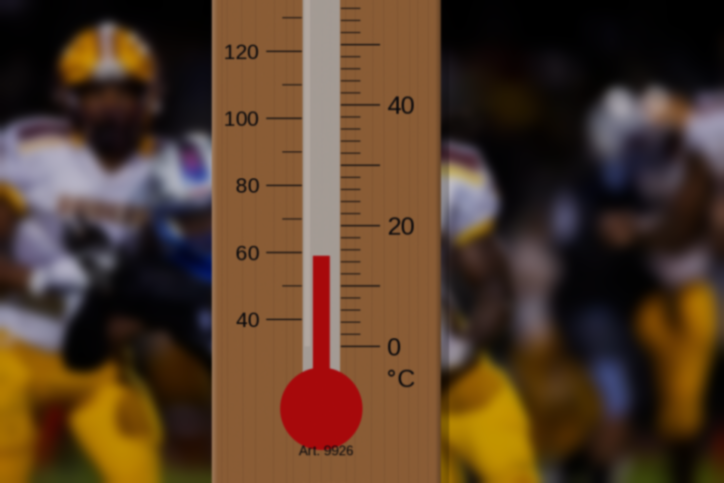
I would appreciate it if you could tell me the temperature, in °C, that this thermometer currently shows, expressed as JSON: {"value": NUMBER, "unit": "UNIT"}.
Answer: {"value": 15, "unit": "°C"}
